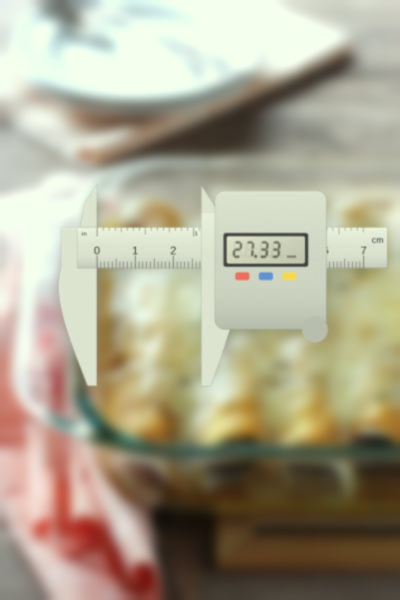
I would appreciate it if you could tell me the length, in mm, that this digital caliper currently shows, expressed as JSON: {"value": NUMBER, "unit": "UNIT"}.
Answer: {"value": 27.33, "unit": "mm"}
